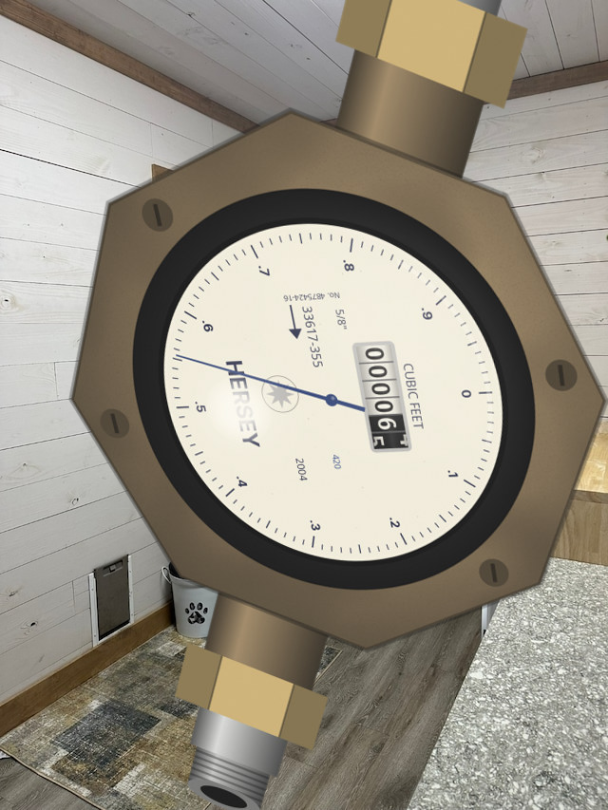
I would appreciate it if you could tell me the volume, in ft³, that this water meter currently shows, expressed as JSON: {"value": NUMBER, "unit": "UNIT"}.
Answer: {"value": 64.55, "unit": "ft³"}
